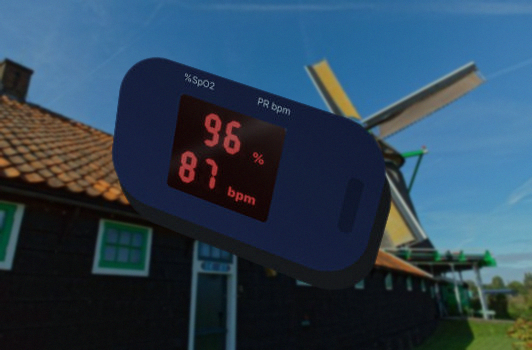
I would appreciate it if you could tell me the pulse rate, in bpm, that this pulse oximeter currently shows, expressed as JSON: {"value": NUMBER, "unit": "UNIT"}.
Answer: {"value": 87, "unit": "bpm"}
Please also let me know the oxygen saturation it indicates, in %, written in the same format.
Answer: {"value": 96, "unit": "%"}
